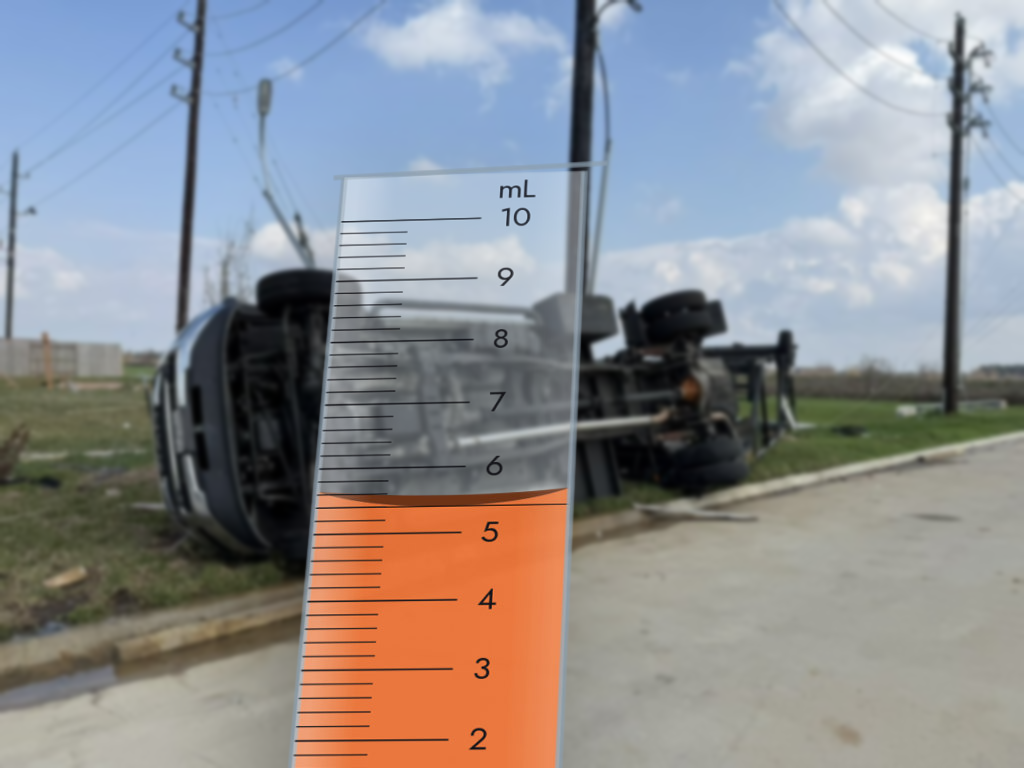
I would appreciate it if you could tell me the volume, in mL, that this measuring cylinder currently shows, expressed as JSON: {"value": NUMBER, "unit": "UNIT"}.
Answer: {"value": 5.4, "unit": "mL"}
